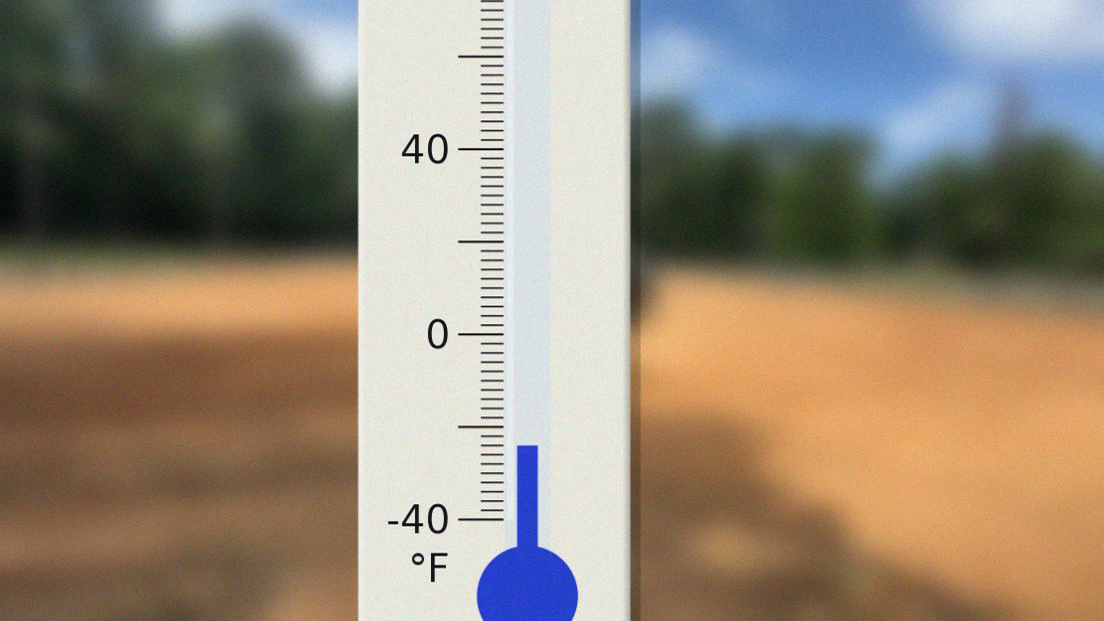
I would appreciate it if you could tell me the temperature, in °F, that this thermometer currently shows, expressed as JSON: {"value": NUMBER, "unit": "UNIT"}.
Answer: {"value": -24, "unit": "°F"}
